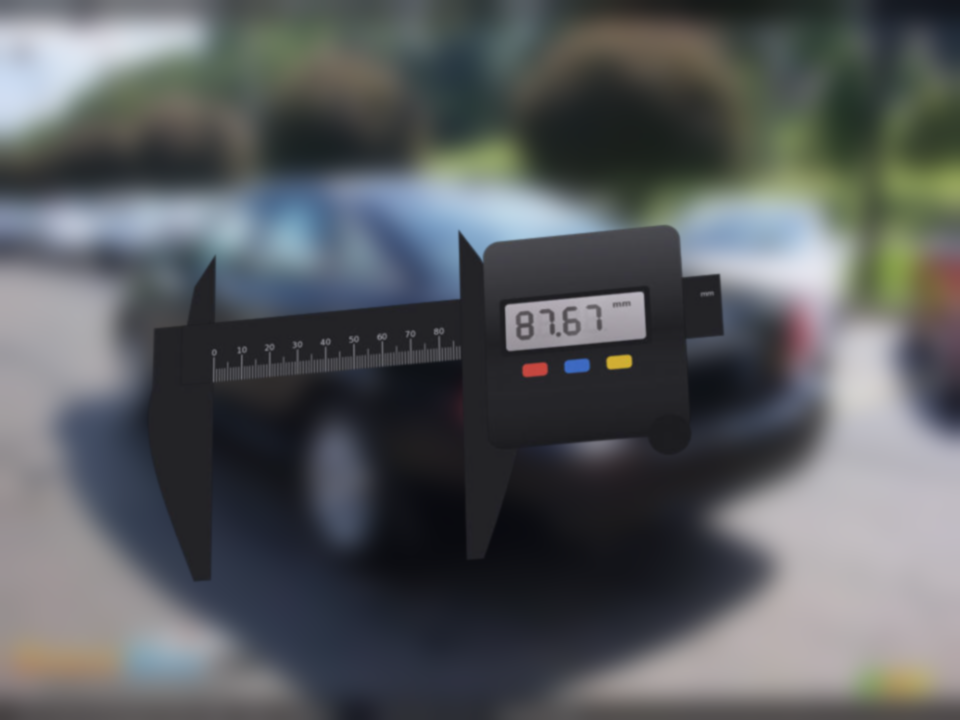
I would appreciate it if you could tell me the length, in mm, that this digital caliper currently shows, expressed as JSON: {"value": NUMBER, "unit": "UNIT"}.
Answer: {"value": 87.67, "unit": "mm"}
